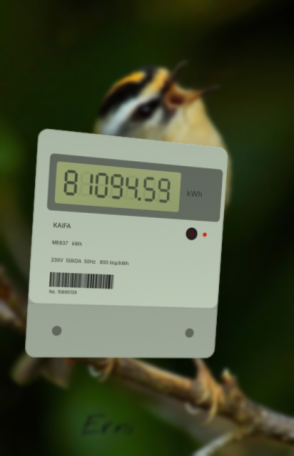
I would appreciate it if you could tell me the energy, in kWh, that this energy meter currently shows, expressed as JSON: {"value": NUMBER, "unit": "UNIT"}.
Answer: {"value": 81094.59, "unit": "kWh"}
